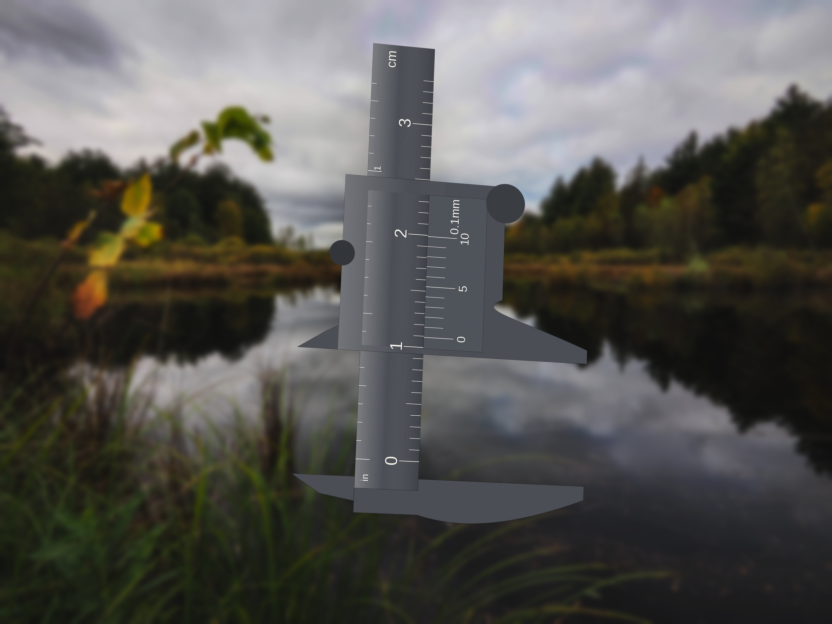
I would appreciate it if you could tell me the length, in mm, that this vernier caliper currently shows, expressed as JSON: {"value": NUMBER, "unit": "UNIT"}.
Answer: {"value": 10.9, "unit": "mm"}
